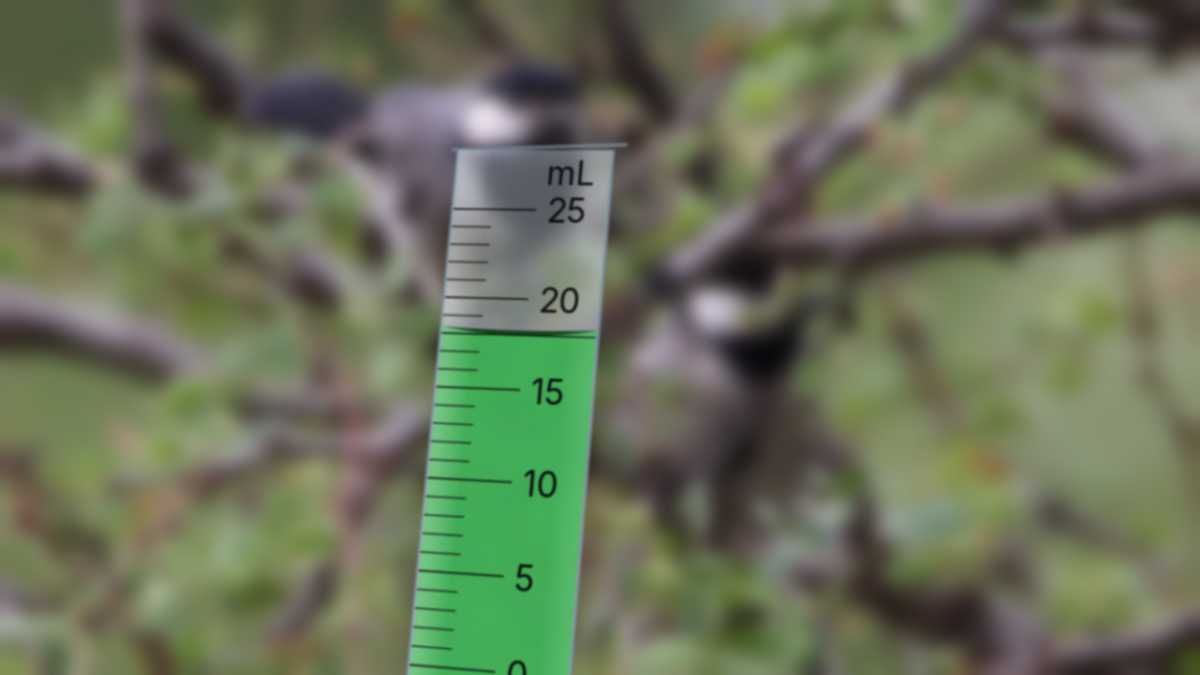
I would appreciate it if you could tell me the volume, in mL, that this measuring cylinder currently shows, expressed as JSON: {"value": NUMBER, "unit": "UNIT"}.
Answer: {"value": 18, "unit": "mL"}
